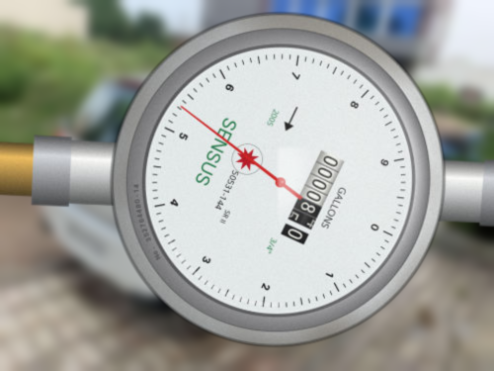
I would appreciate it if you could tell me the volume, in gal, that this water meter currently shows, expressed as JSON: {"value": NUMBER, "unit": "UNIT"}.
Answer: {"value": 845.3, "unit": "gal"}
